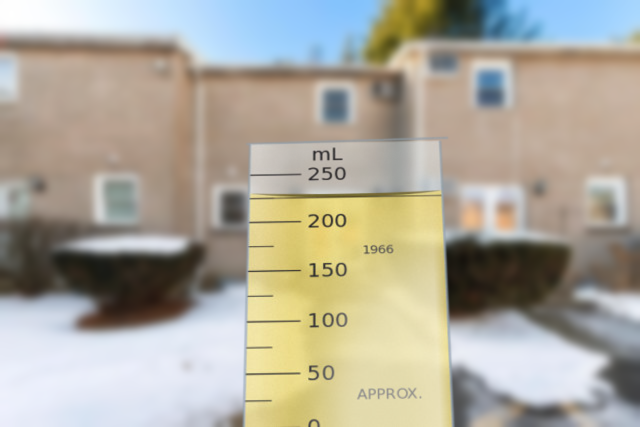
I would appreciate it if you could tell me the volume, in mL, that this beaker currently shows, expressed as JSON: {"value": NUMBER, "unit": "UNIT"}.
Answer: {"value": 225, "unit": "mL"}
